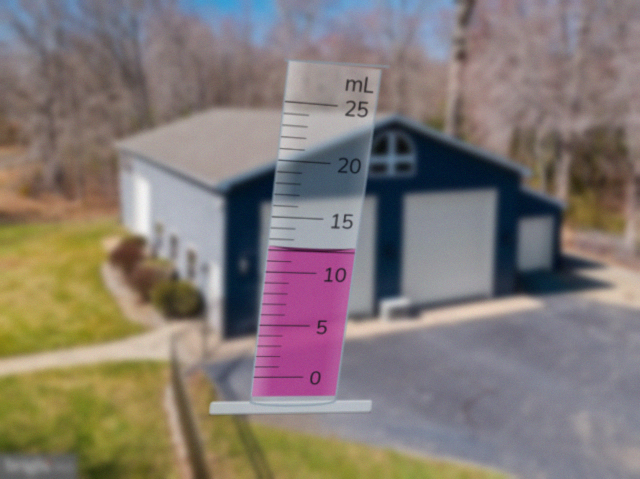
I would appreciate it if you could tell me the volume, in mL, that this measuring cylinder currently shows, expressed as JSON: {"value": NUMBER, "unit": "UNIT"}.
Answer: {"value": 12, "unit": "mL"}
